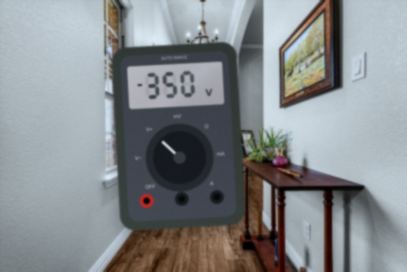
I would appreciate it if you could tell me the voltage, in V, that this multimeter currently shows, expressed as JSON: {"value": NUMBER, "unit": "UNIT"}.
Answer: {"value": -350, "unit": "V"}
